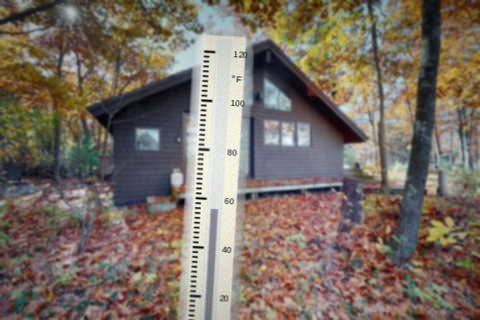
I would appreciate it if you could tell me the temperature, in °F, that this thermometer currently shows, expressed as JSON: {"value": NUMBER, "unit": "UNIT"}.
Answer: {"value": 56, "unit": "°F"}
